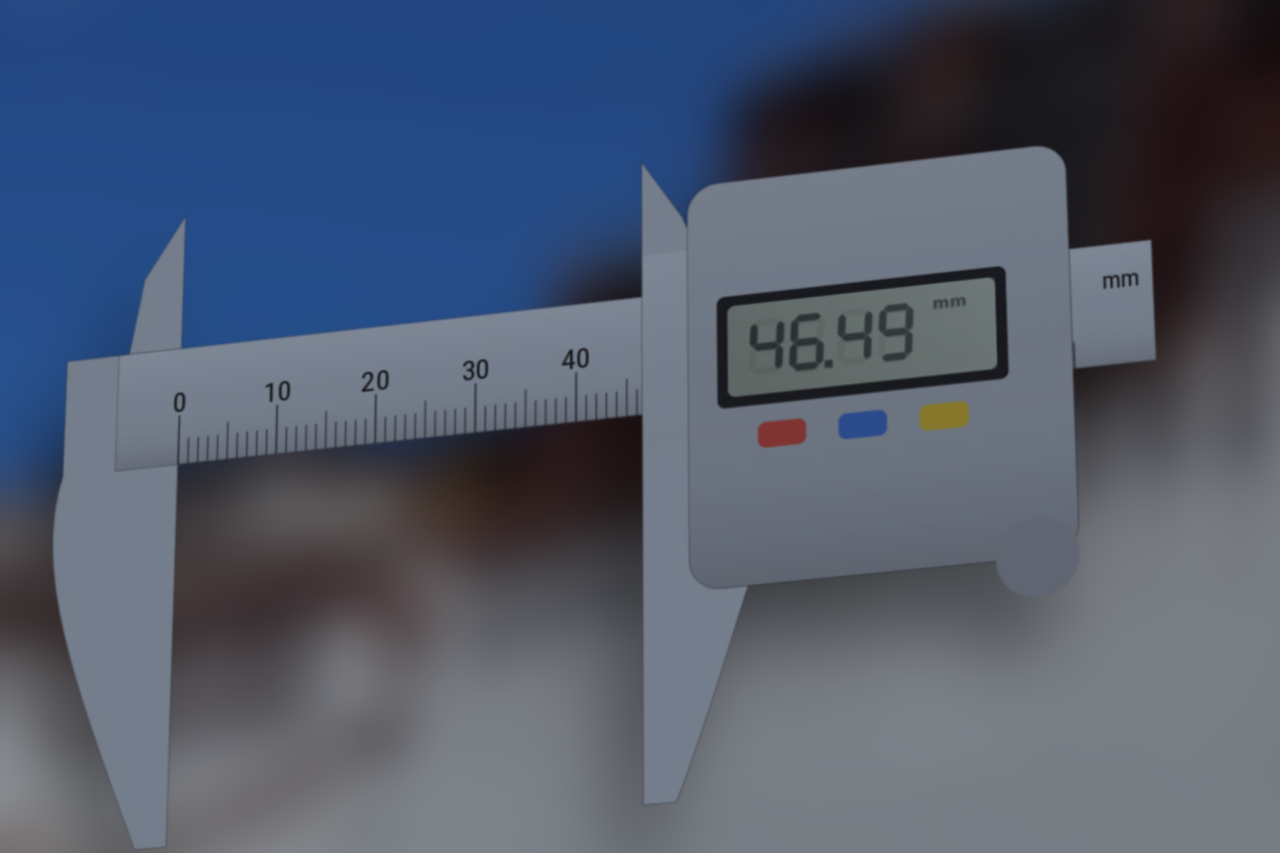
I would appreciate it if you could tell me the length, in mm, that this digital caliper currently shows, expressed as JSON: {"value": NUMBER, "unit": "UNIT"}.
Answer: {"value": 46.49, "unit": "mm"}
